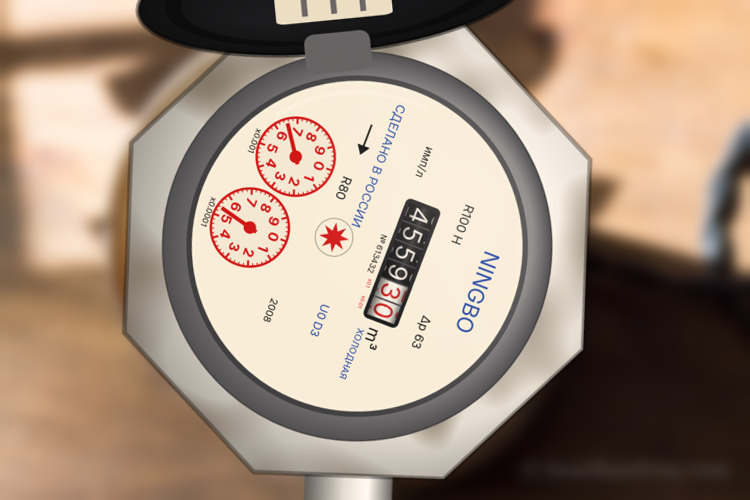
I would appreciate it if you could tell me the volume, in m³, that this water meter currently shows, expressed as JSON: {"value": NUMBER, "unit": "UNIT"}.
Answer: {"value": 4559.3065, "unit": "m³"}
